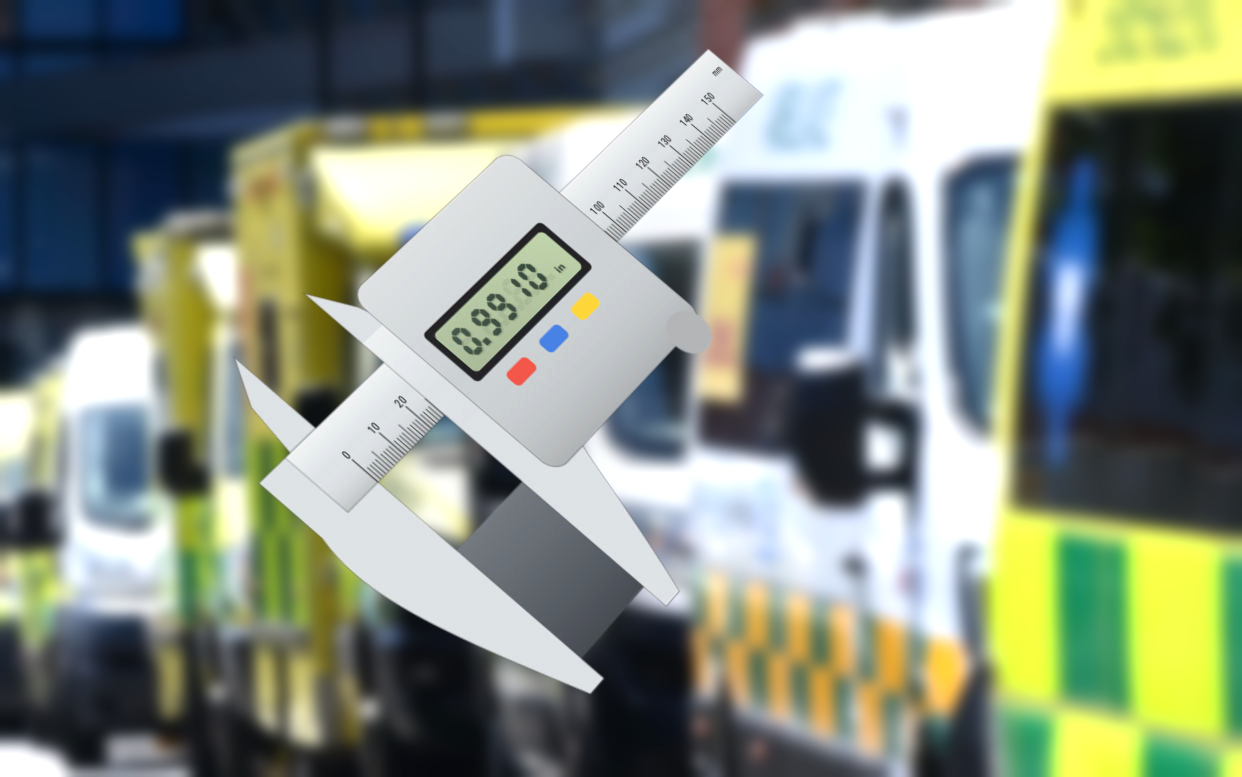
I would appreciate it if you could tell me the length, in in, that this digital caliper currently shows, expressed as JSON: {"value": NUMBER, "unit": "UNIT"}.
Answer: {"value": 0.9910, "unit": "in"}
